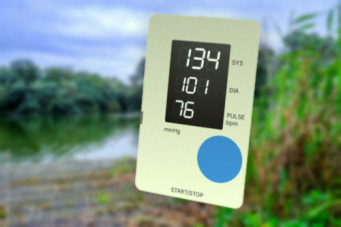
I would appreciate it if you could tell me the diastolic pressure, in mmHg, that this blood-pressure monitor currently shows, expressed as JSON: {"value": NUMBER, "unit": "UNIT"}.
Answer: {"value": 101, "unit": "mmHg"}
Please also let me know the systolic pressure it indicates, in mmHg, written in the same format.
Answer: {"value": 134, "unit": "mmHg"}
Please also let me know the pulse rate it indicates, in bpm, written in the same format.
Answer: {"value": 76, "unit": "bpm"}
